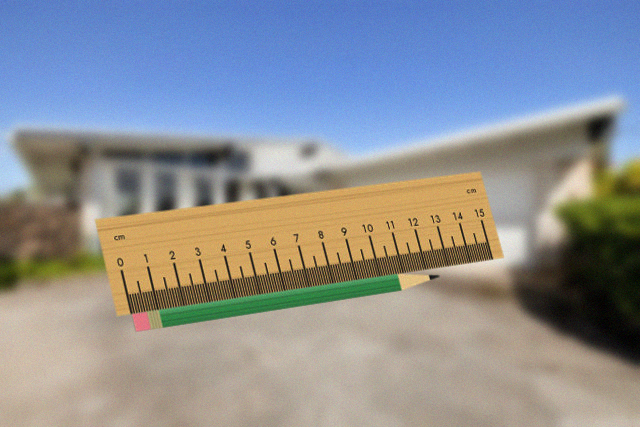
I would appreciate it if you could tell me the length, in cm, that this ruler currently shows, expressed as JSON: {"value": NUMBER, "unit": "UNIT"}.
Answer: {"value": 12.5, "unit": "cm"}
